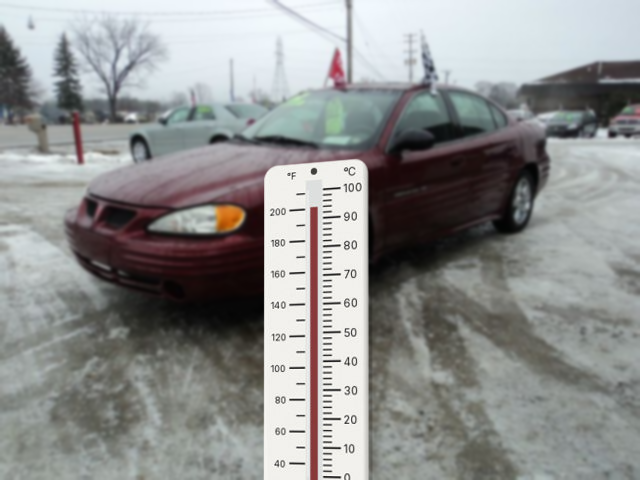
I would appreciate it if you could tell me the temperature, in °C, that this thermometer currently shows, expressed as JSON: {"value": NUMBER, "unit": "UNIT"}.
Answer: {"value": 94, "unit": "°C"}
